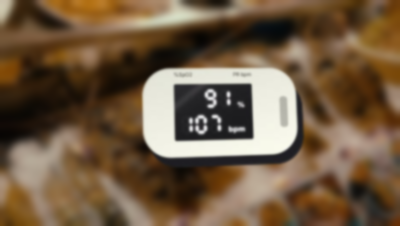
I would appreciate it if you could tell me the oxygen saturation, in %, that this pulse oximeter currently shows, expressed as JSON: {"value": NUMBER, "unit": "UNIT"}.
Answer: {"value": 91, "unit": "%"}
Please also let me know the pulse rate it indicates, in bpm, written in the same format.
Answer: {"value": 107, "unit": "bpm"}
